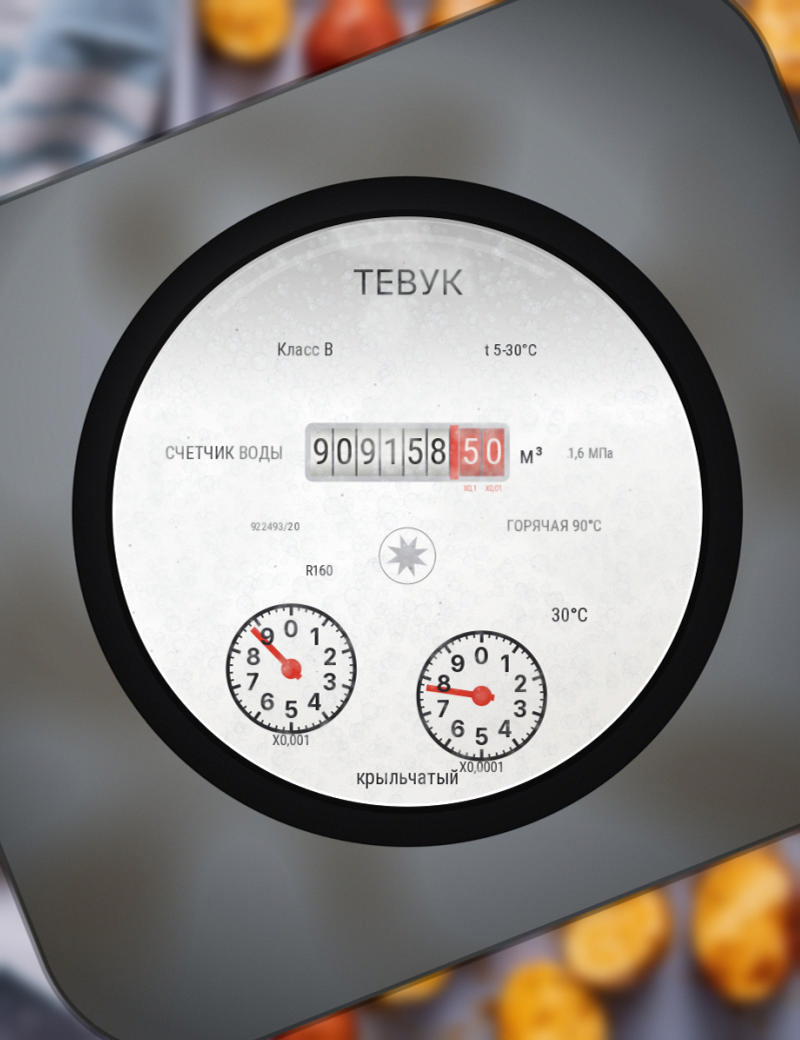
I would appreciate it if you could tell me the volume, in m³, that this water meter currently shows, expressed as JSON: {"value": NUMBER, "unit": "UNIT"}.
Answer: {"value": 909158.5087, "unit": "m³"}
